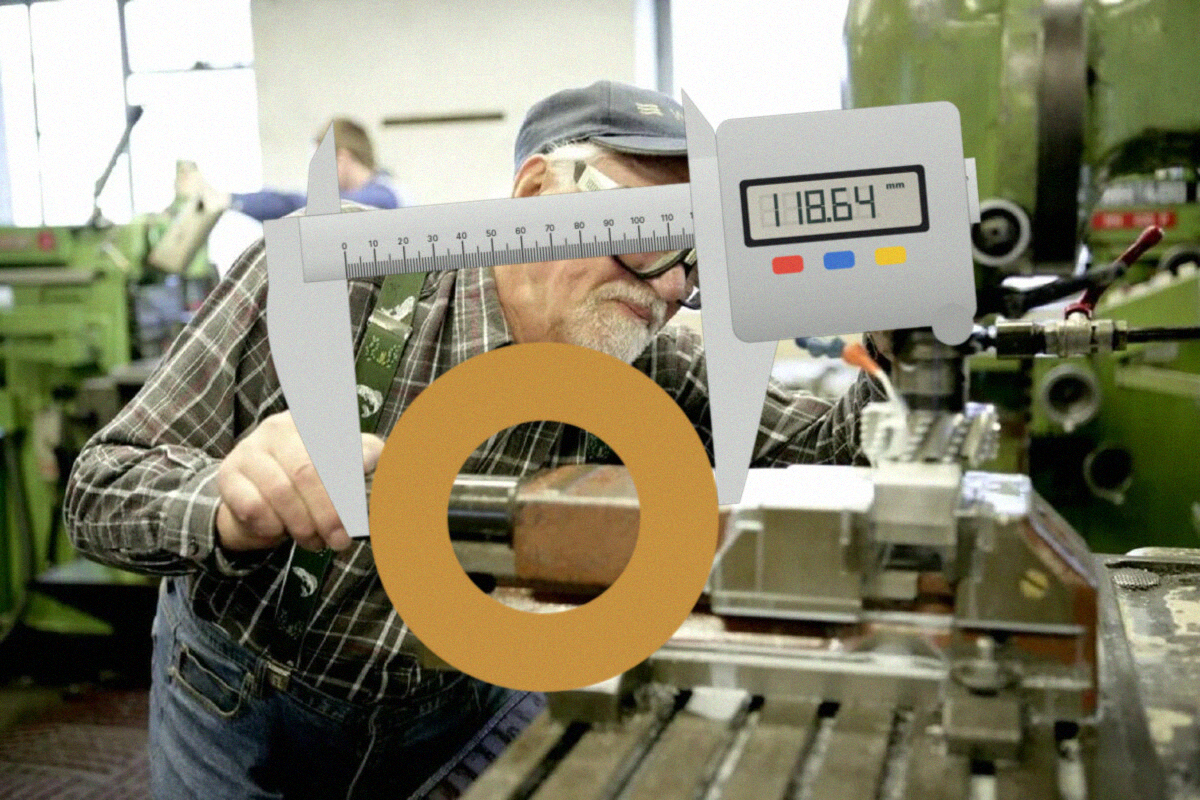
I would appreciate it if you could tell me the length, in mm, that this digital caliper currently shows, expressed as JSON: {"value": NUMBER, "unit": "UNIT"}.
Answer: {"value": 118.64, "unit": "mm"}
